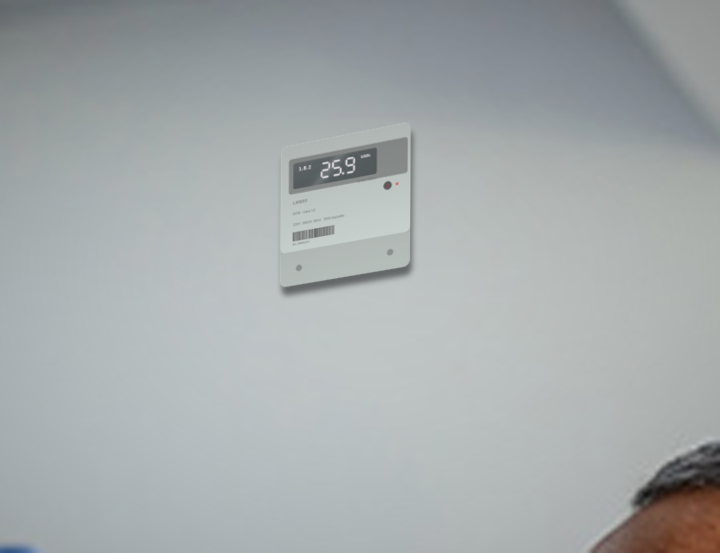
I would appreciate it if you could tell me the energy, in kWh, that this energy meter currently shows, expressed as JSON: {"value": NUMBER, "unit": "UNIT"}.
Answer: {"value": 25.9, "unit": "kWh"}
